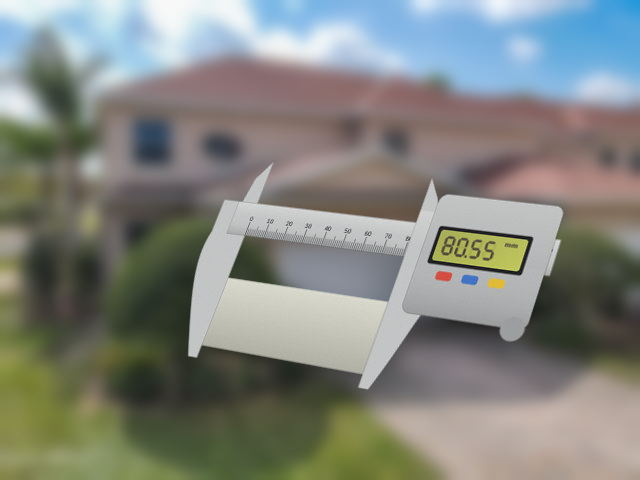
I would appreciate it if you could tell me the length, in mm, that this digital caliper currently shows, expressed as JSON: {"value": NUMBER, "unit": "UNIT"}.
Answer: {"value": 80.55, "unit": "mm"}
